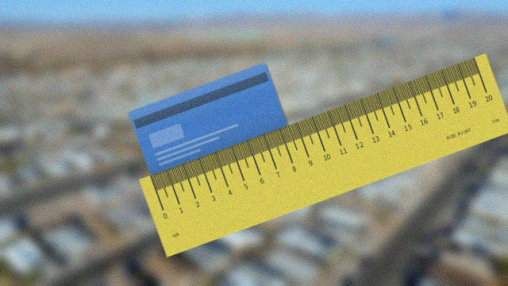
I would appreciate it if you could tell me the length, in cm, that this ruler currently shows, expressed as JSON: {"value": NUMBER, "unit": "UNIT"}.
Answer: {"value": 8.5, "unit": "cm"}
